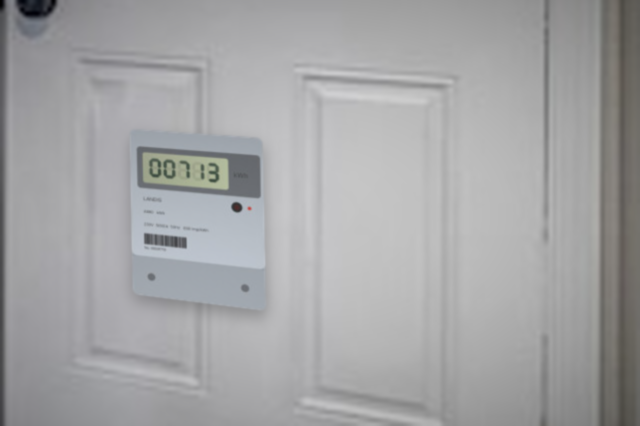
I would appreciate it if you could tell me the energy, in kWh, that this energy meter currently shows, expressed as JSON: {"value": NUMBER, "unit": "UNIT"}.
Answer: {"value": 713, "unit": "kWh"}
